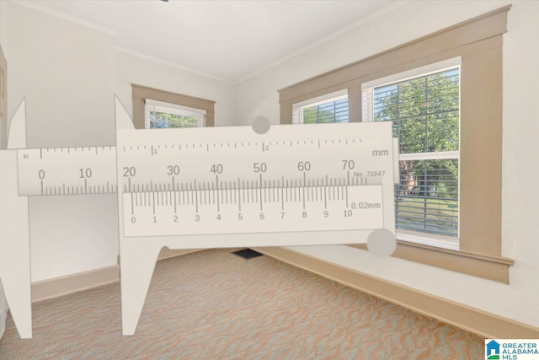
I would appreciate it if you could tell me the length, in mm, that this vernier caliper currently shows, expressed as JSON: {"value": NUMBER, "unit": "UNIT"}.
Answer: {"value": 20.5, "unit": "mm"}
